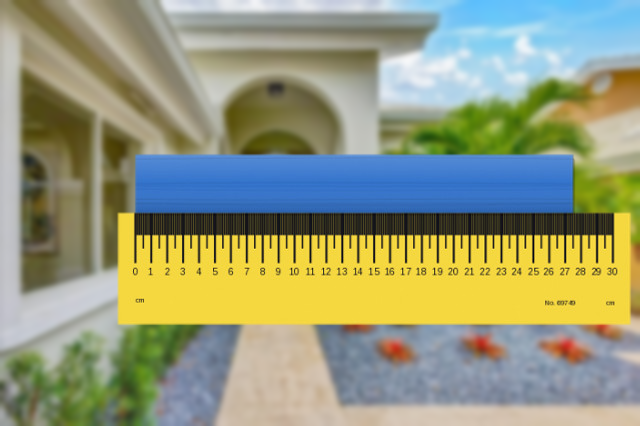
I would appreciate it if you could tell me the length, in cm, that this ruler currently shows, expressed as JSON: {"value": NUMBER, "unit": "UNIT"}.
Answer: {"value": 27.5, "unit": "cm"}
